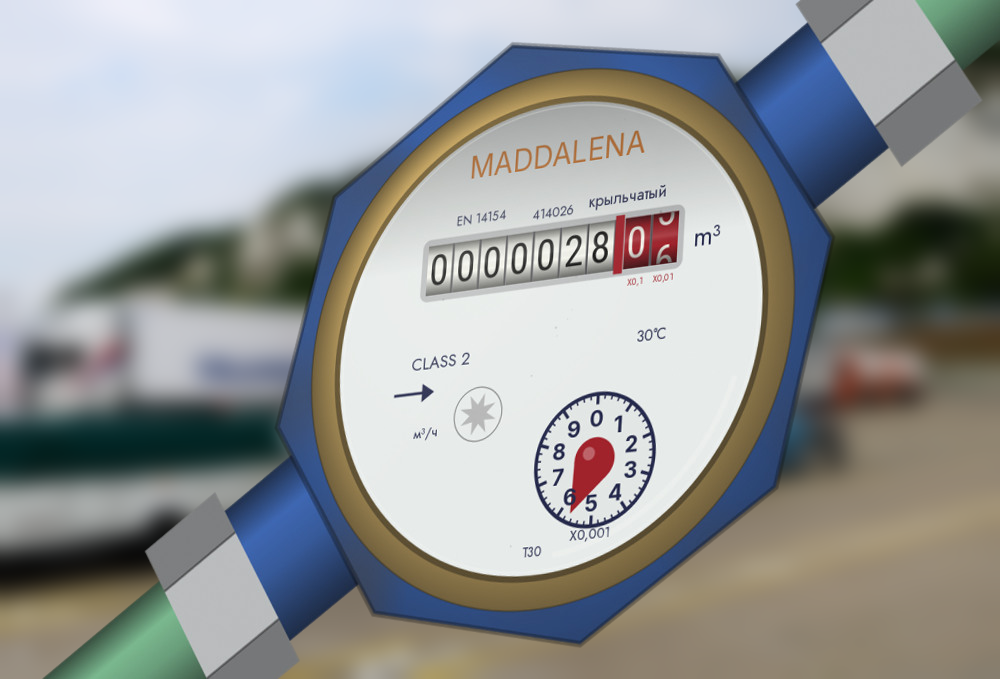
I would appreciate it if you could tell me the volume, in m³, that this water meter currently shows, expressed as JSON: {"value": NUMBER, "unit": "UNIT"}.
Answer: {"value": 28.055, "unit": "m³"}
